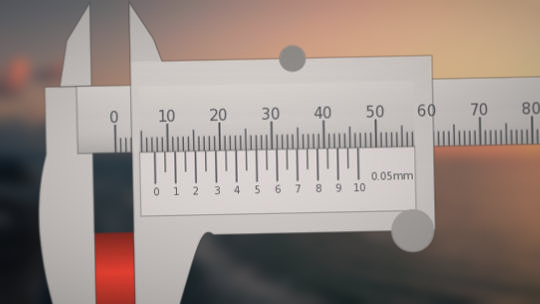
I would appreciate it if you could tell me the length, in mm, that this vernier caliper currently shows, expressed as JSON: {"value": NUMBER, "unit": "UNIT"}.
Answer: {"value": 7.5, "unit": "mm"}
